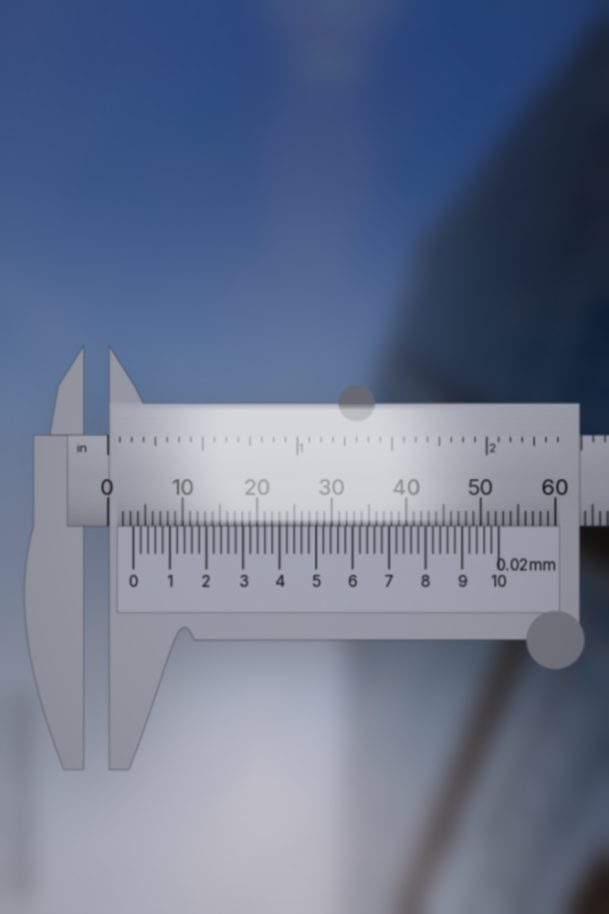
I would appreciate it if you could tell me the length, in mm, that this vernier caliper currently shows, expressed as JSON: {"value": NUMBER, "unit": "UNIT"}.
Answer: {"value": 3.4, "unit": "mm"}
